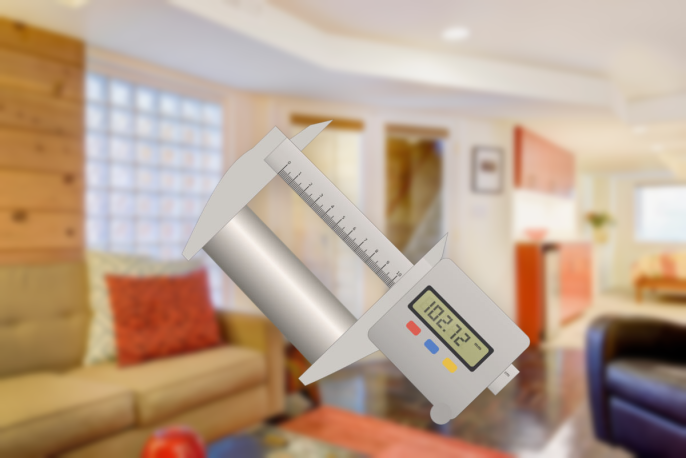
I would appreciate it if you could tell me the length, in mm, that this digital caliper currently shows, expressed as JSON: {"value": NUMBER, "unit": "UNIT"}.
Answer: {"value": 102.72, "unit": "mm"}
